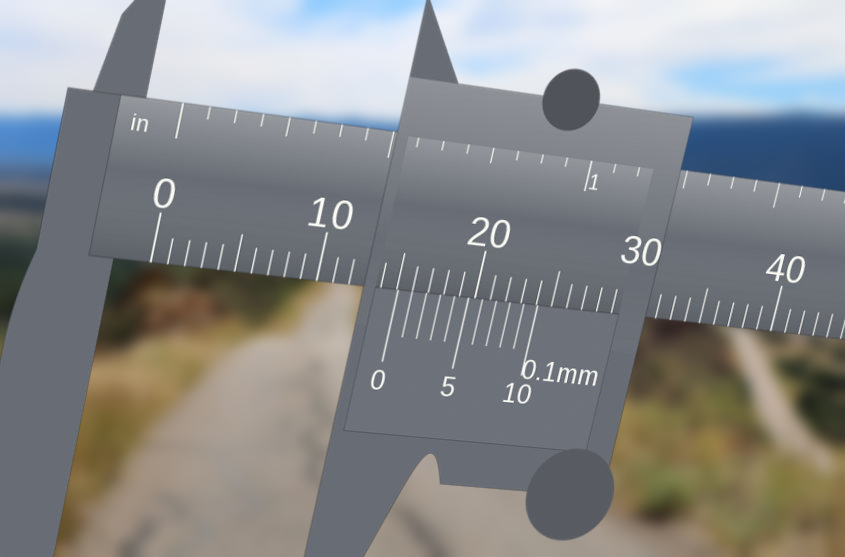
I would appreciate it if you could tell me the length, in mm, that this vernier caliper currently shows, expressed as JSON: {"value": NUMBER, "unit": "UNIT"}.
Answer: {"value": 15.1, "unit": "mm"}
